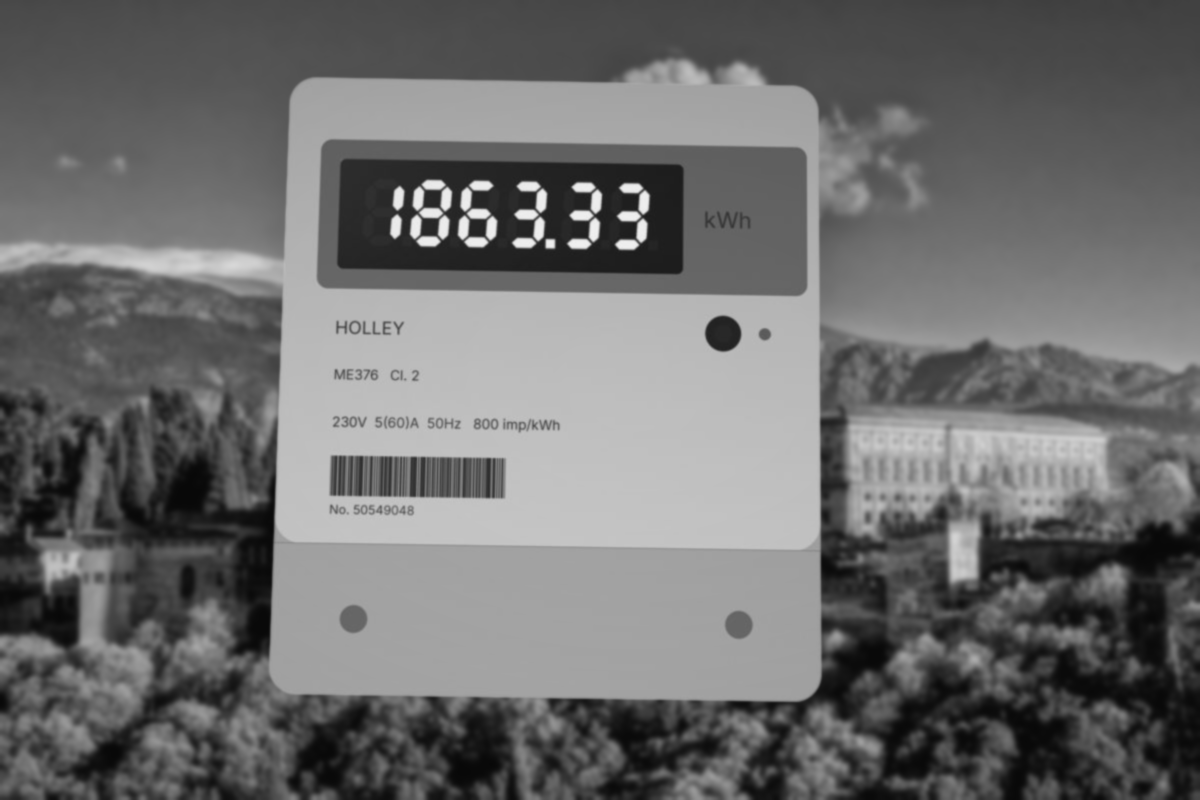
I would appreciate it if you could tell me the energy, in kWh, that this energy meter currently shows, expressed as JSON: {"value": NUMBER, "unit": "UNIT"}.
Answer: {"value": 1863.33, "unit": "kWh"}
